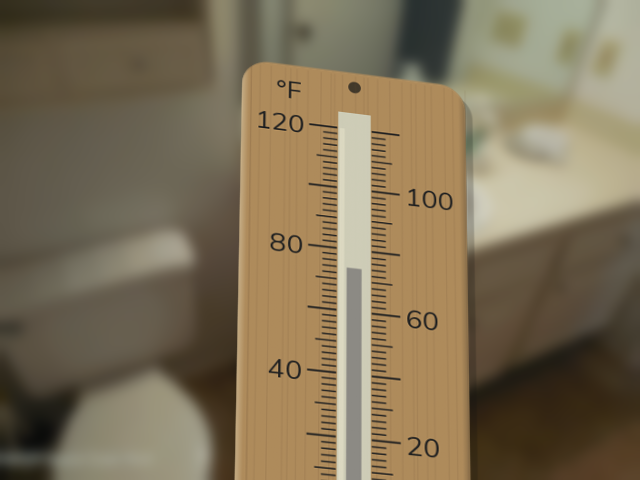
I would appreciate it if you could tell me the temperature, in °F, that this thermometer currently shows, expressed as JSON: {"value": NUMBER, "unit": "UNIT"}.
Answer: {"value": 74, "unit": "°F"}
